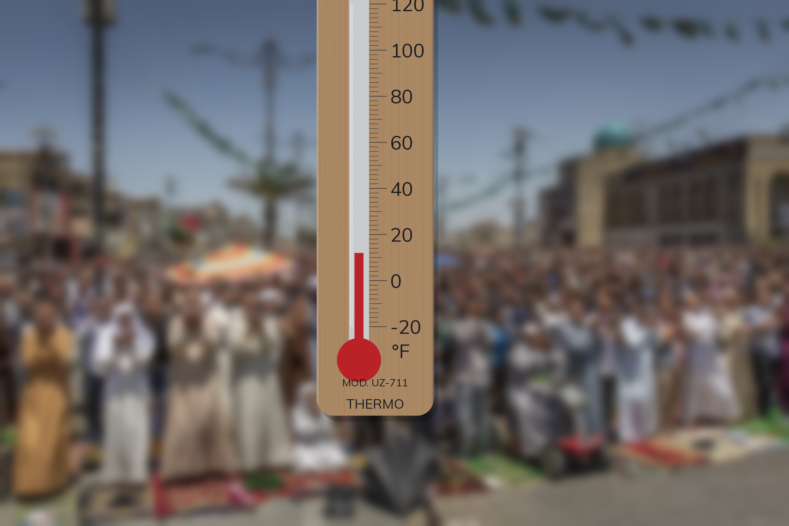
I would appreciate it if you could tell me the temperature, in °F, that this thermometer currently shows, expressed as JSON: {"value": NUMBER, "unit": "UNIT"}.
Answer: {"value": 12, "unit": "°F"}
